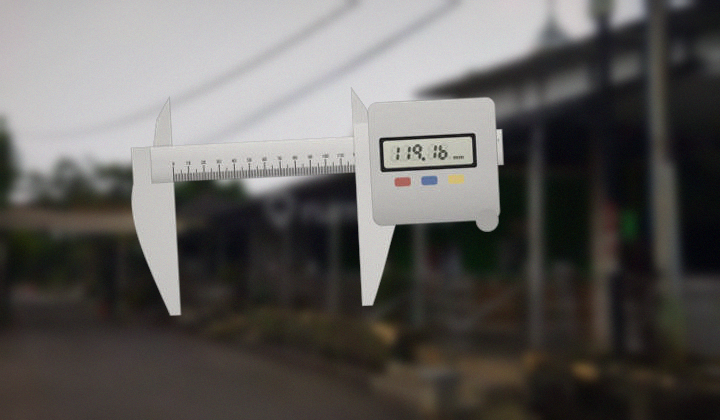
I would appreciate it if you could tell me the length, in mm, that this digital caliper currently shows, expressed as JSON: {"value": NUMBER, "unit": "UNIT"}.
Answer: {"value": 119.16, "unit": "mm"}
